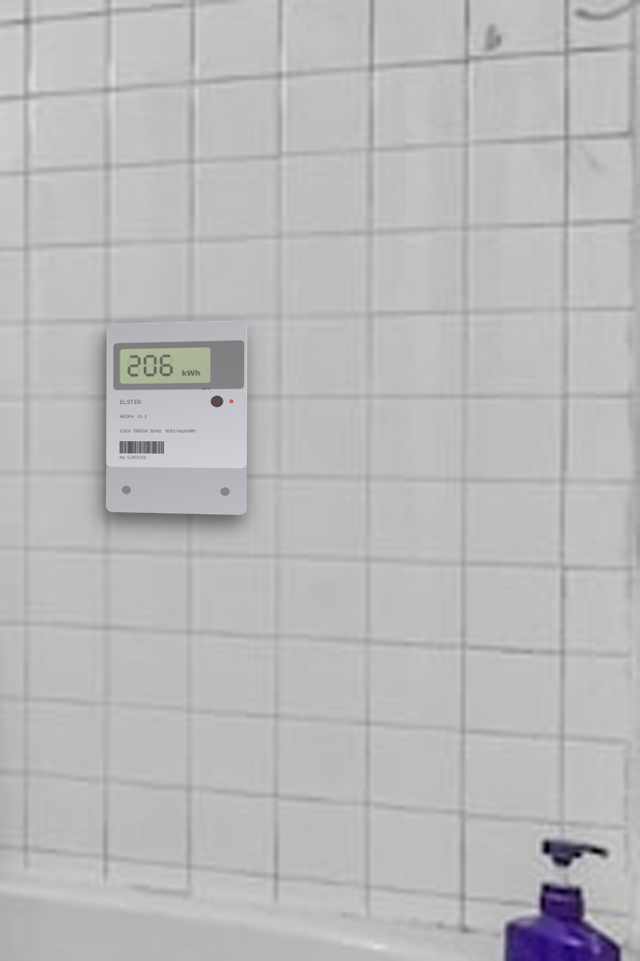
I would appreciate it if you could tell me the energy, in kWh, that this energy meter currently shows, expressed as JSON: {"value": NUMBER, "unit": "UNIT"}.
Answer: {"value": 206, "unit": "kWh"}
